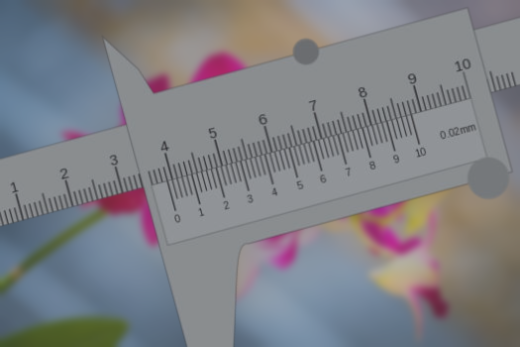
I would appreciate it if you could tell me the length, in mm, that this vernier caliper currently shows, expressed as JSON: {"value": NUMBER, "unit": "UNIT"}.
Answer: {"value": 39.0, "unit": "mm"}
